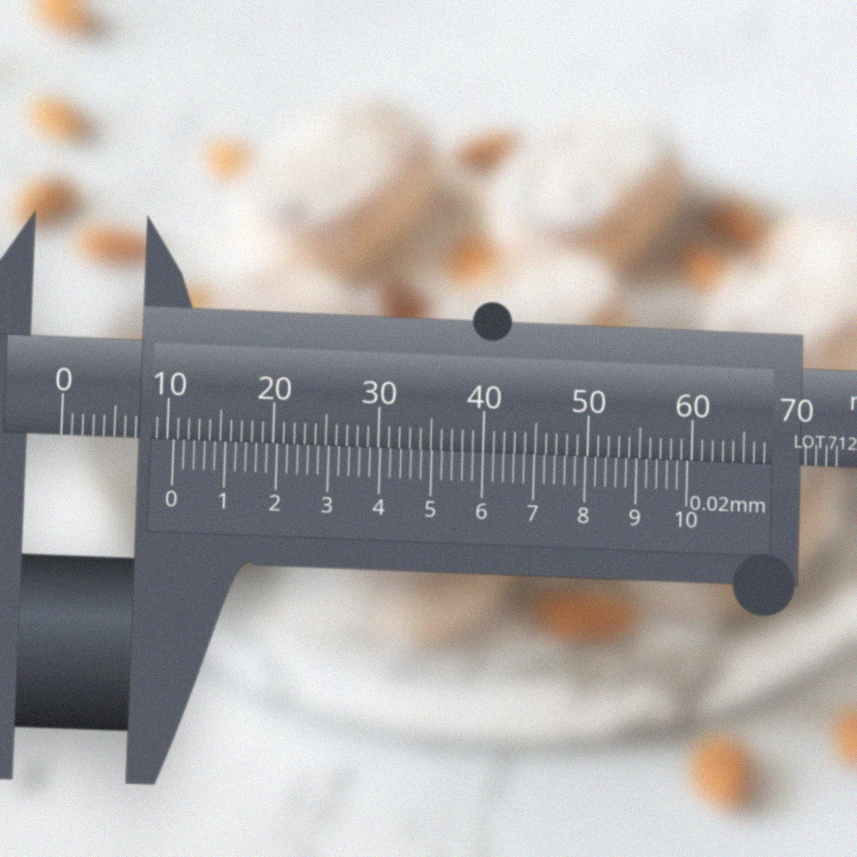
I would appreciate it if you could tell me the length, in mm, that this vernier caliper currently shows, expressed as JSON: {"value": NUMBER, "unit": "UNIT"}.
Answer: {"value": 10.6, "unit": "mm"}
